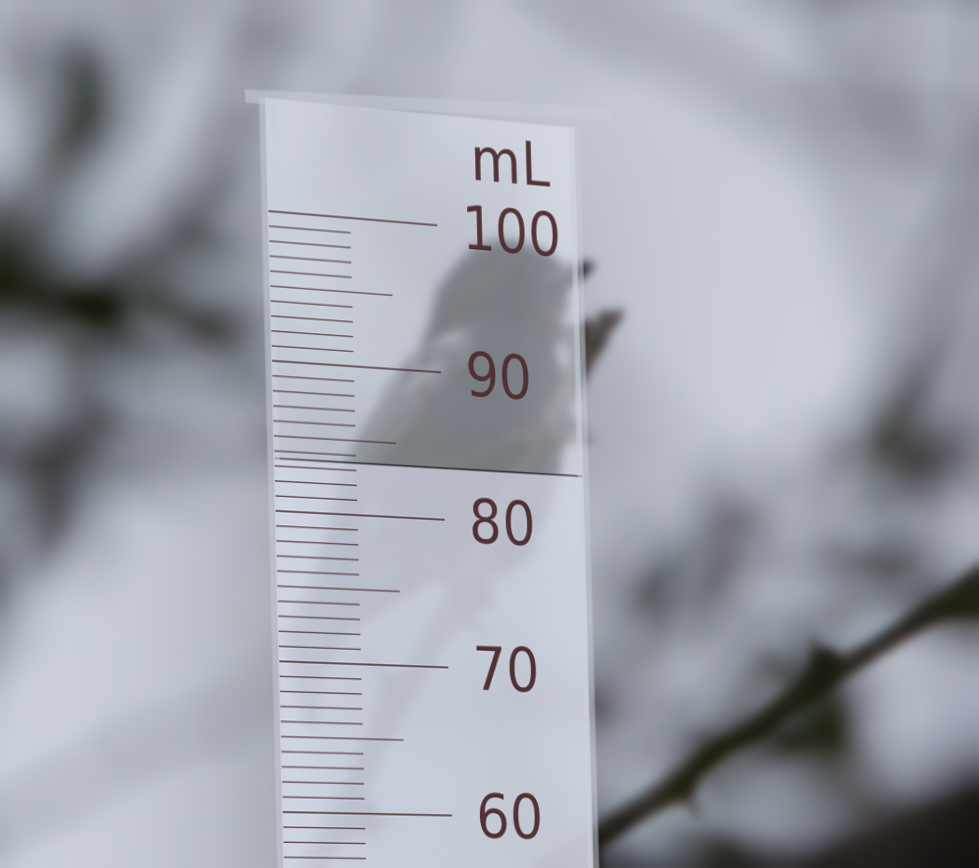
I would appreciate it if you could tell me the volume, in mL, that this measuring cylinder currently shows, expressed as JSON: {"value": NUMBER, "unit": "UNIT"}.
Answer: {"value": 83.5, "unit": "mL"}
